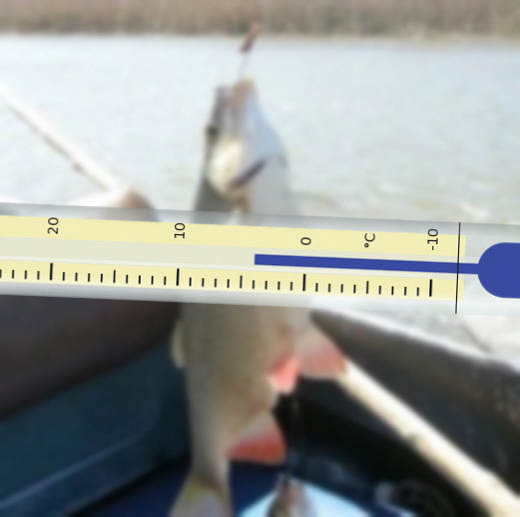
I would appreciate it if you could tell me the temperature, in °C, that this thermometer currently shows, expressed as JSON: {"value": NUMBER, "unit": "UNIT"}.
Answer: {"value": 4, "unit": "°C"}
